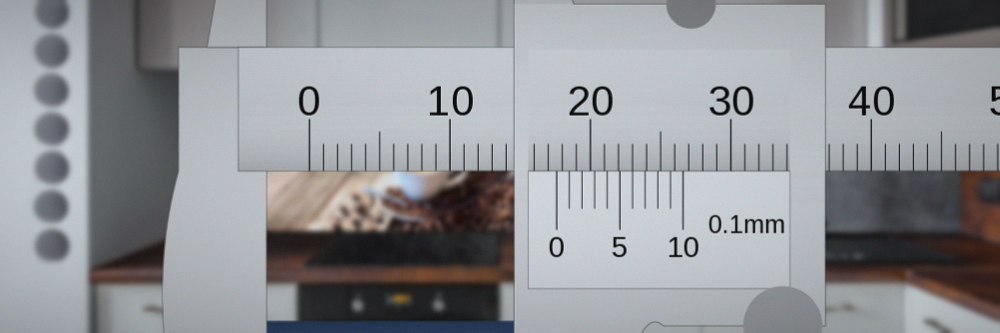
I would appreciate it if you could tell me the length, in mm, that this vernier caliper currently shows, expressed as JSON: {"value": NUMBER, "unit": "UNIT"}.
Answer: {"value": 17.6, "unit": "mm"}
